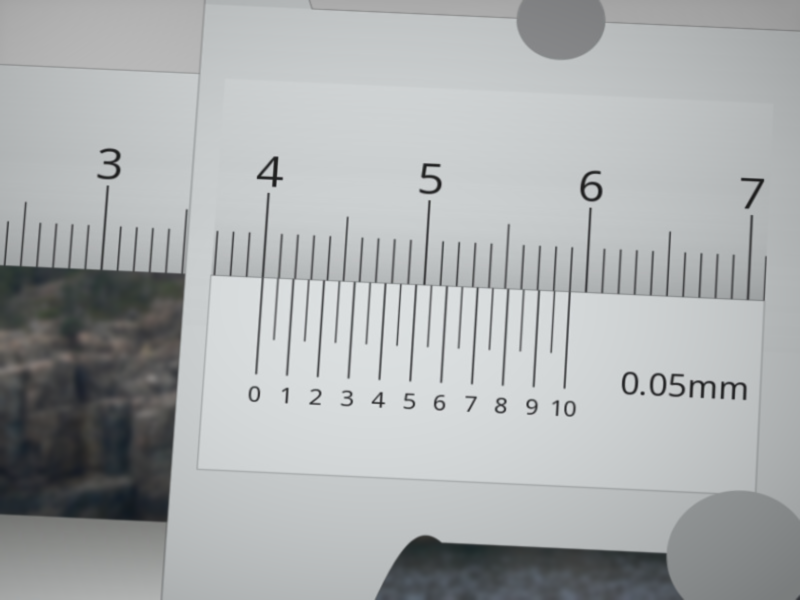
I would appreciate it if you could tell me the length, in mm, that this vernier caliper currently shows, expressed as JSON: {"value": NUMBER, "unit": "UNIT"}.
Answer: {"value": 40.0, "unit": "mm"}
